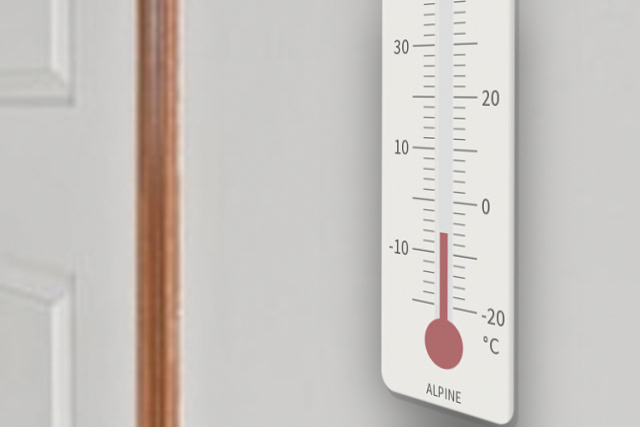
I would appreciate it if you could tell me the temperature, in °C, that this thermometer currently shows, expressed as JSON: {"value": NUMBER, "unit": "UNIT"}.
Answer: {"value": -6, "unit": "°C"}
